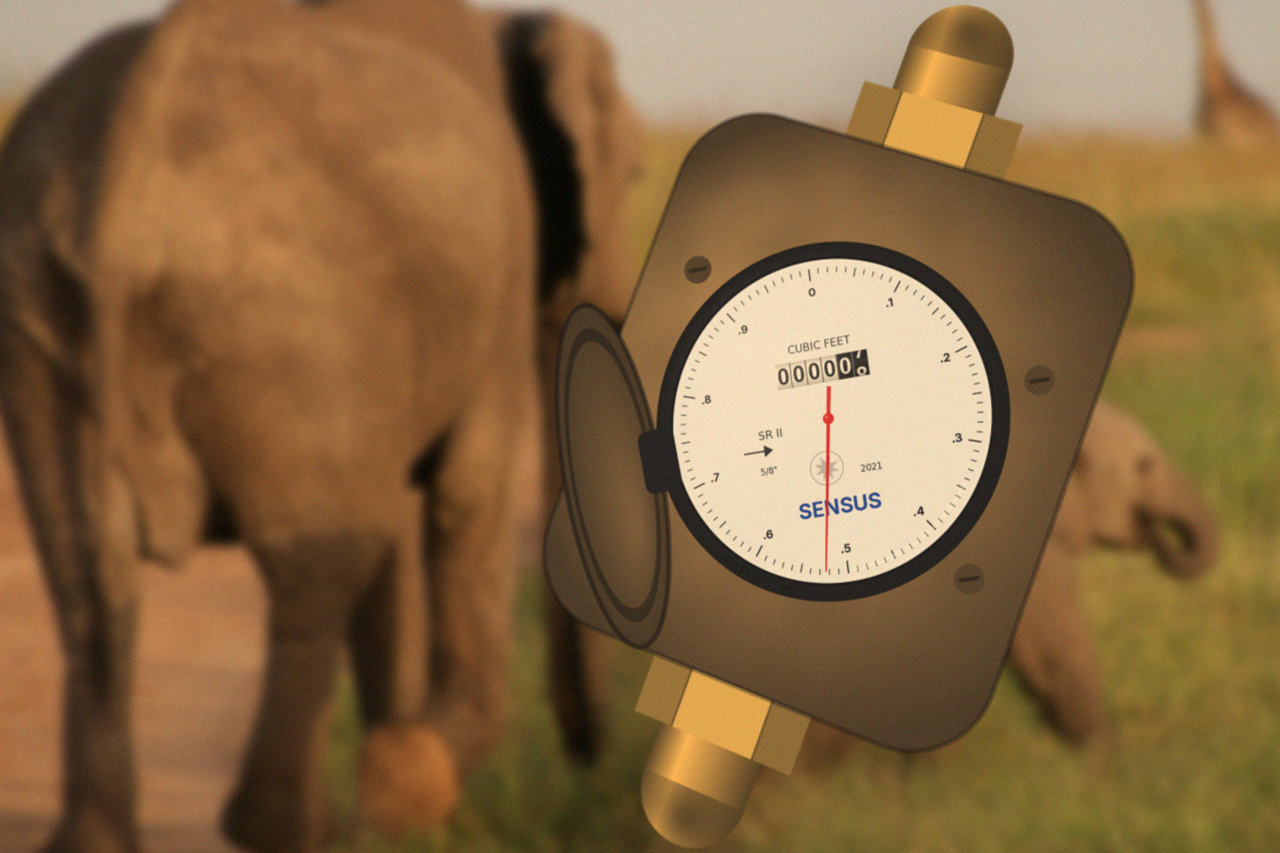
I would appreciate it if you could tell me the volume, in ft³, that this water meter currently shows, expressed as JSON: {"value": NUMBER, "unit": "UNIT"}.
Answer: {"value": 7.52, "unit": "ft³"}
